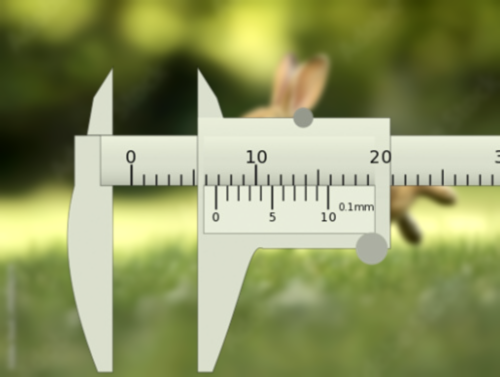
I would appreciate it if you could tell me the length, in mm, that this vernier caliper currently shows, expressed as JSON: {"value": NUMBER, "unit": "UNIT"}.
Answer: {"value": 6.8, "unit": "mm"}
